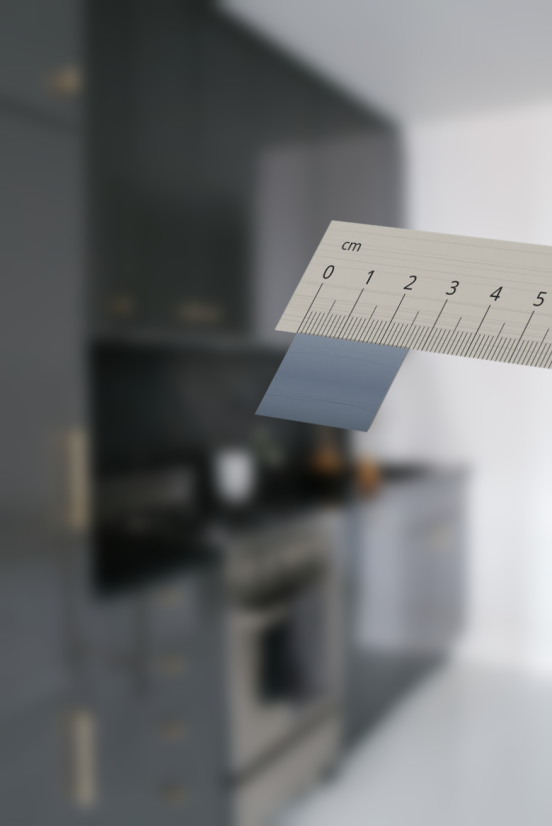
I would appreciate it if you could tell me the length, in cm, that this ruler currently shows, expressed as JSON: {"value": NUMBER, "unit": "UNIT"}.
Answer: {"value": 2.7, "unit": "cm"}
